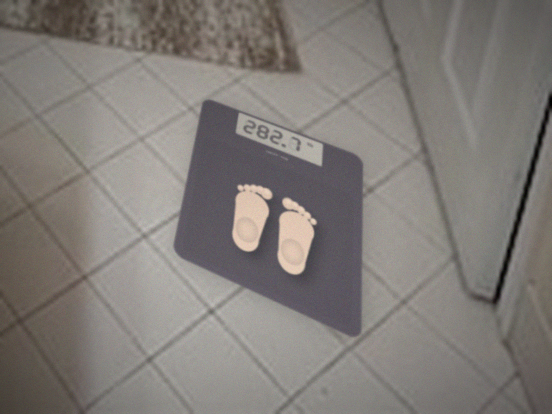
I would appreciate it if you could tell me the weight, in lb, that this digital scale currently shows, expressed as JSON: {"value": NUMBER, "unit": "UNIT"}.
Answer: {"value": 282.7, "unit": "lb"}
